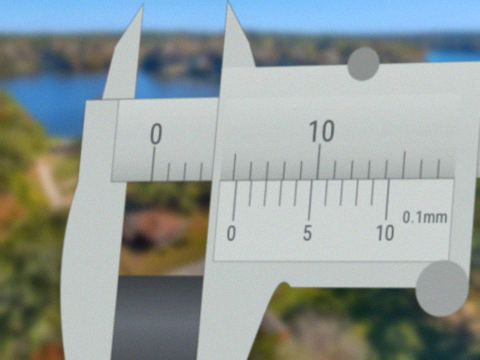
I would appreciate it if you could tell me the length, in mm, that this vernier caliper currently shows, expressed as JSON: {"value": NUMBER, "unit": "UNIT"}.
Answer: {"value": 5.2, "unit": "mm"}
